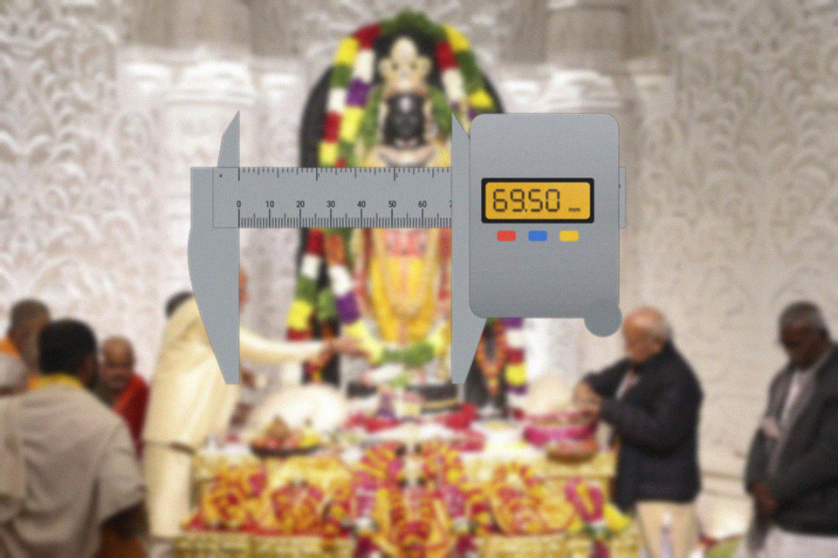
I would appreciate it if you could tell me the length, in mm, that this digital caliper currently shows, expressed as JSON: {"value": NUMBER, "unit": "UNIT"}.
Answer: {"value": 69.50, "unit": "mm"}
